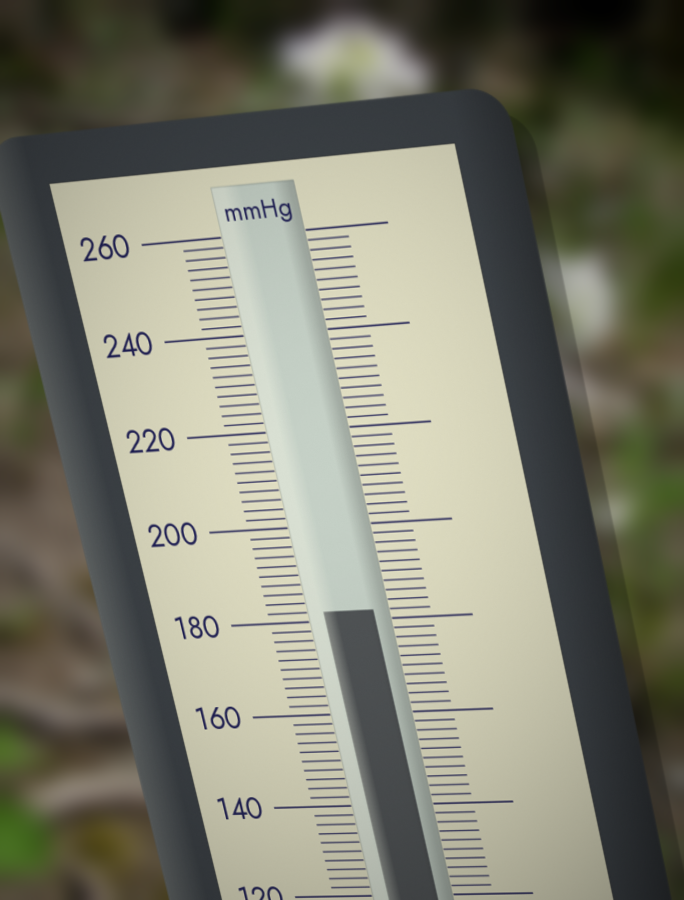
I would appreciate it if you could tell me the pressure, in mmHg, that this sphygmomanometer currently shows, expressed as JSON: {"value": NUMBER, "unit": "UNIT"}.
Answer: {"value": 182, "unit": "mmHg"}
